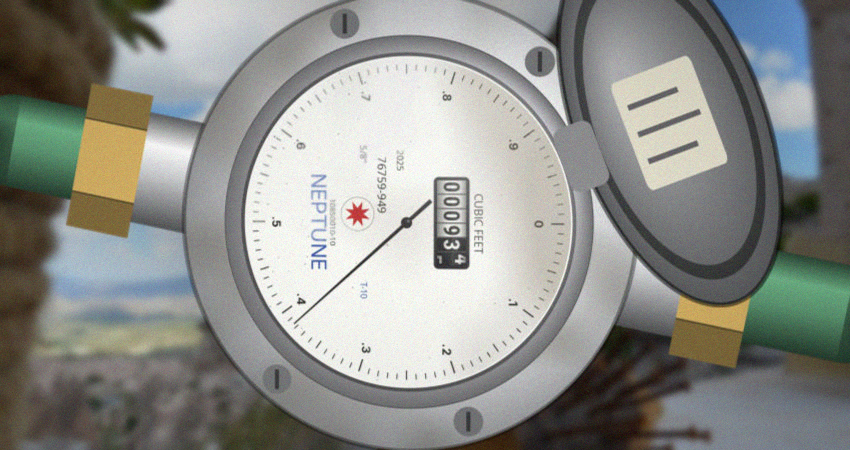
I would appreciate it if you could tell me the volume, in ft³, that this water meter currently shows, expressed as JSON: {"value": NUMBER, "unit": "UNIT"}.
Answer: {"value": 934.38, "unit": "ft³"}
